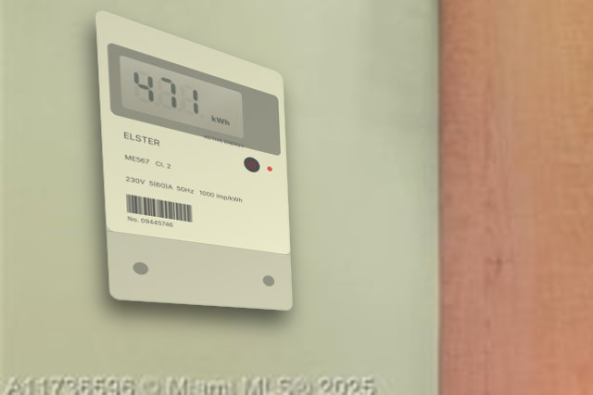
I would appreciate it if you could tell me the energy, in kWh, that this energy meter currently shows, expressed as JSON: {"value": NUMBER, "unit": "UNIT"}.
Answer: {"value": 471, "unit": "kWh"}
